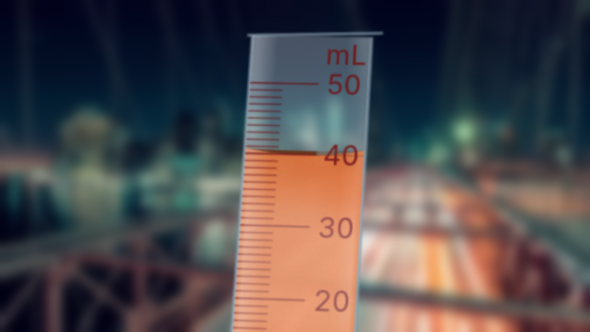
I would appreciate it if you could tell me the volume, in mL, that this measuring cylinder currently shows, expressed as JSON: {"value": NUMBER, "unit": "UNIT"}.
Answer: {"value": 40, "unit": "mL"}
